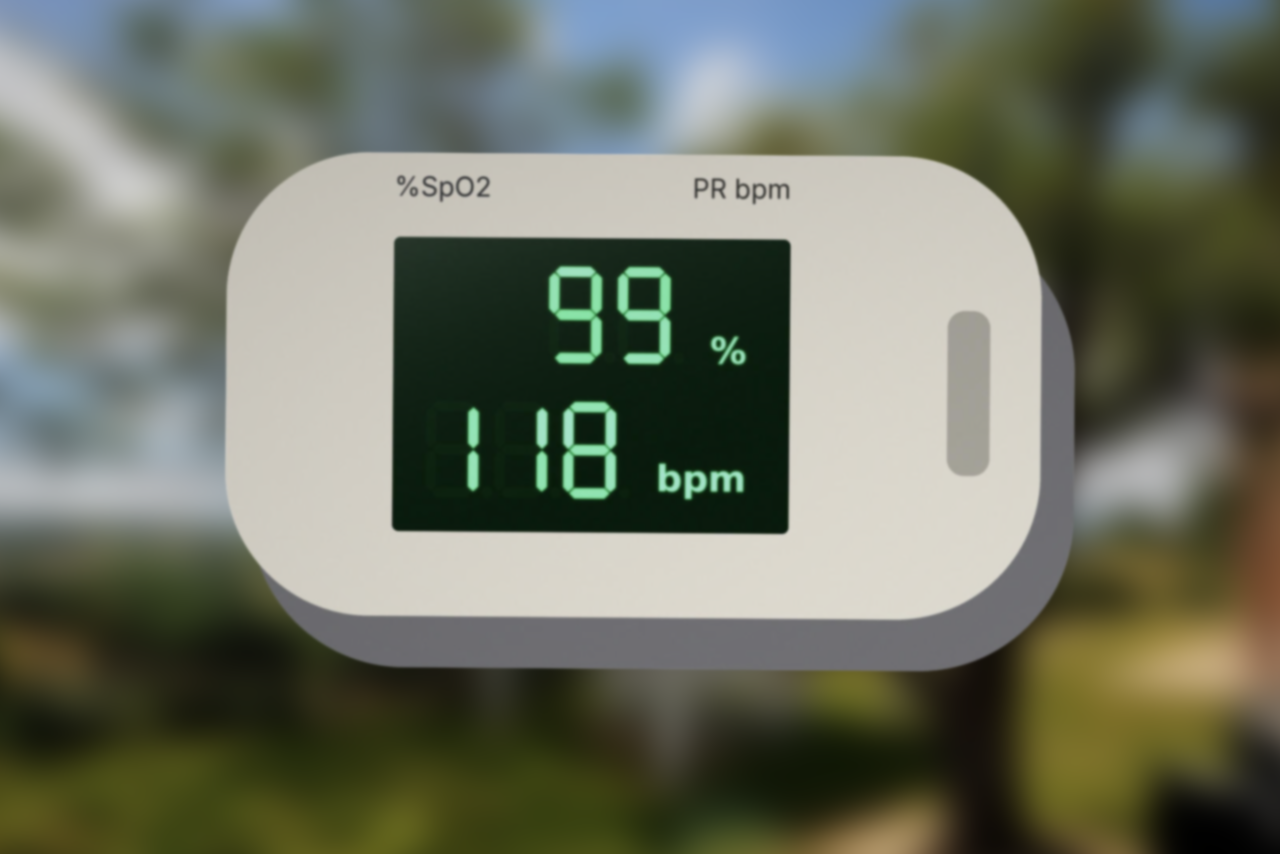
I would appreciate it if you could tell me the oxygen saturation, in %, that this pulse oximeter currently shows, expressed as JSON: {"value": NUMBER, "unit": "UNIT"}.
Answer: {"value": 99, "unit": "%"}
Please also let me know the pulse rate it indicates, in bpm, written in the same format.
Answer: {"value": 118, "unit": "bpm"}
